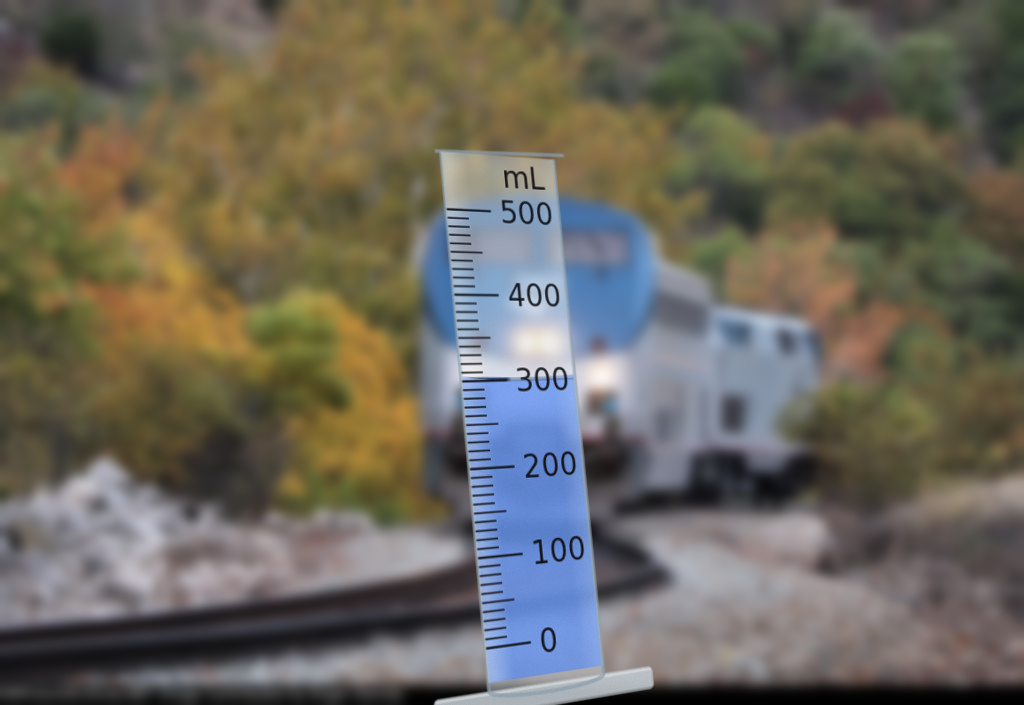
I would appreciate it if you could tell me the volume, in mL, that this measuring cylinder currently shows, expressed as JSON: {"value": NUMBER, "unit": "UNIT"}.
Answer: {"value": 300, "unit": "mL"}
